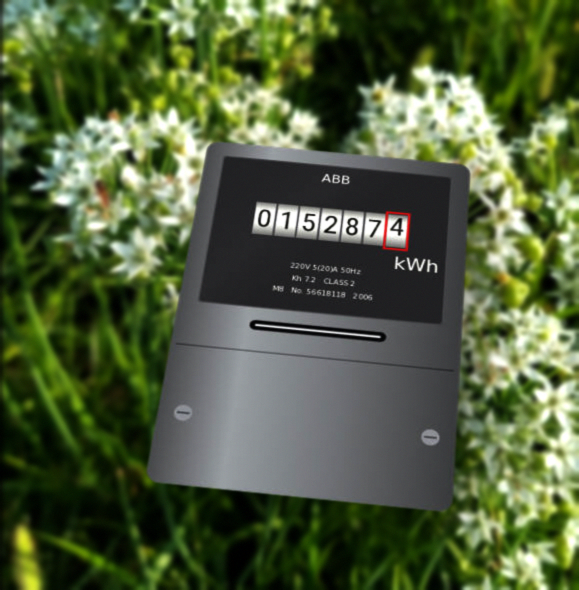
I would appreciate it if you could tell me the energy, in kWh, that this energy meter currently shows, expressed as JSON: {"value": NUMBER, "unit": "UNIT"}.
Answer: {"value": 15287.4, "unit": "kWh"}
